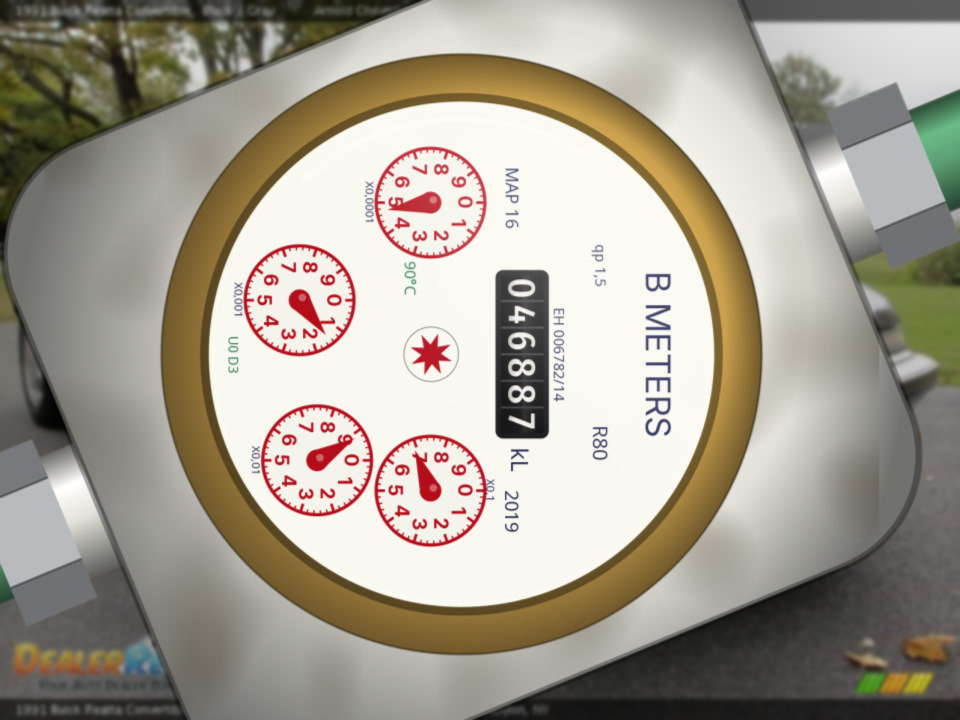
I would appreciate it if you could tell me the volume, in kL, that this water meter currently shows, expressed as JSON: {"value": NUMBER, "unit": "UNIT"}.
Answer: {"value": 46887.6914, "unit": "kL"}
